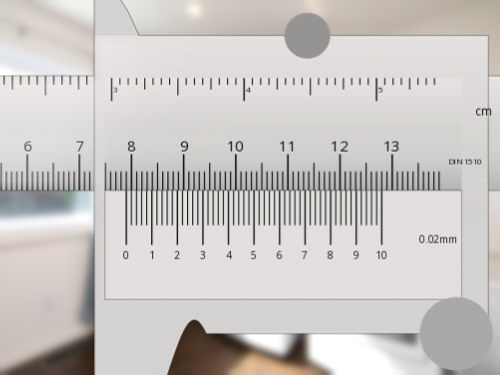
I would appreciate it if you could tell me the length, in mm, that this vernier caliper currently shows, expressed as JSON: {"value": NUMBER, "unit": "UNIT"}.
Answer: {"value": 79.0, "unit": "mm"}
